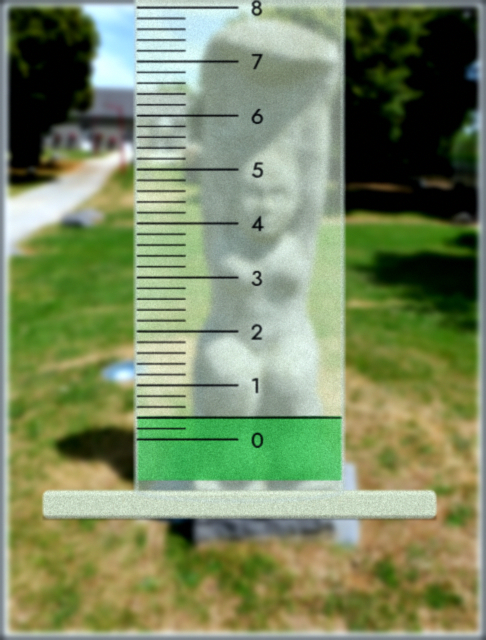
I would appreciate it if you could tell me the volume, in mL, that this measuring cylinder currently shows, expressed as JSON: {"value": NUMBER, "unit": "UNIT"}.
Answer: {"value": 0.4, "unit": "mL"}
